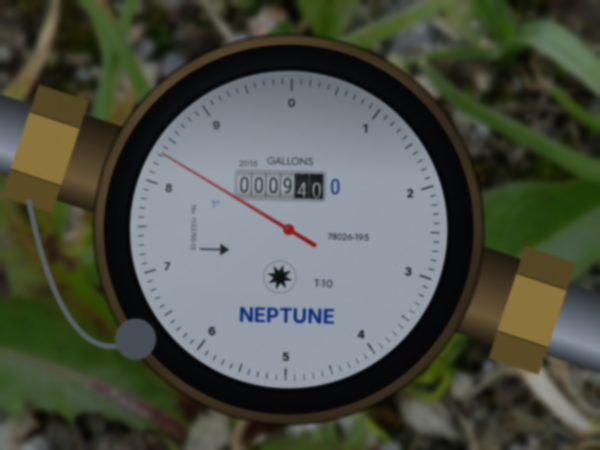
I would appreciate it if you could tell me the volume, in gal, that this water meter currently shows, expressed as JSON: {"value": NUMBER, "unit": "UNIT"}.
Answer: {"value": 9398.3, "unit": "gal"}
